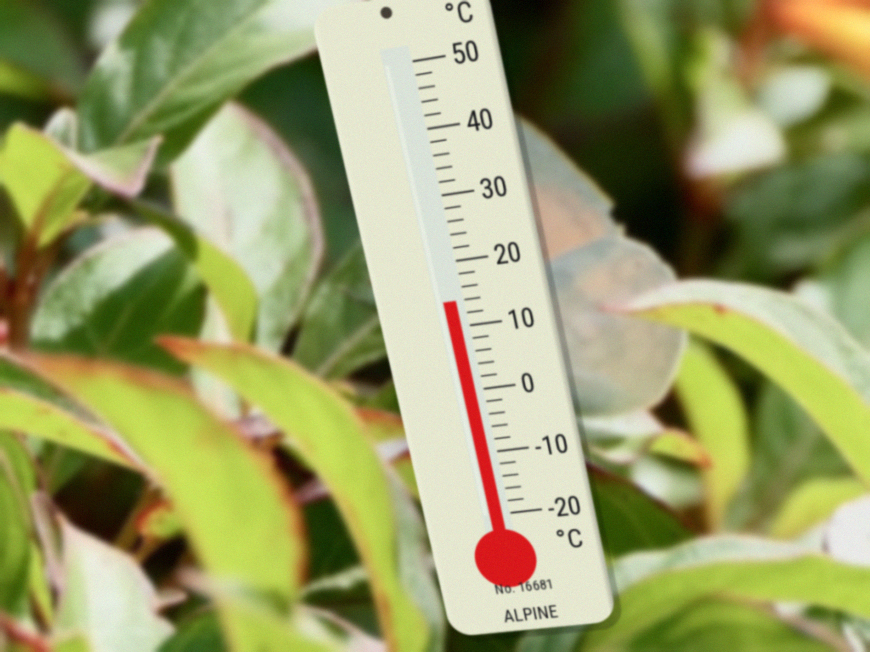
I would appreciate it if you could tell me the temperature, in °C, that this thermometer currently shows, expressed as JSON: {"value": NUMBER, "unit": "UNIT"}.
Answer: {"value": 14, "unit": "°C"}
